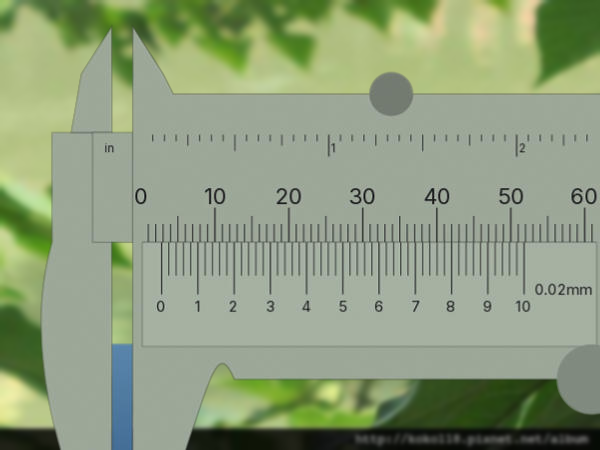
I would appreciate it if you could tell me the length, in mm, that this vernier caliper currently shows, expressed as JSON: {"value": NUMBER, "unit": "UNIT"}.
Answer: {"value": 2.8, "unit": "mm"}
